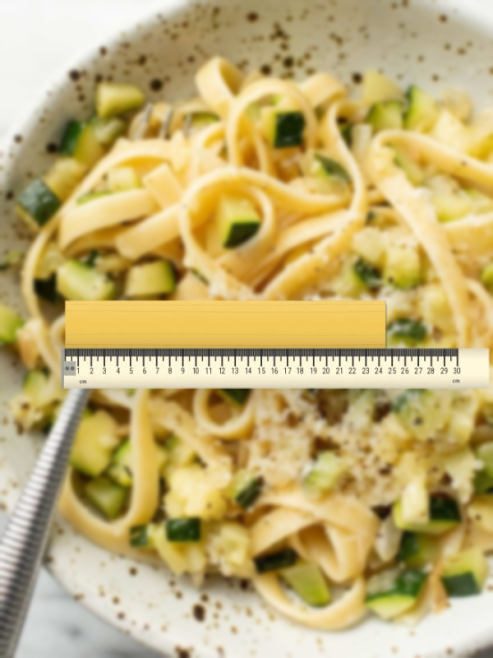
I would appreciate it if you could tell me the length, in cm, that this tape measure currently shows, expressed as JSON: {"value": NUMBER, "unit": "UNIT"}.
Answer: {"value": 24.5, "unit": "cm"}
